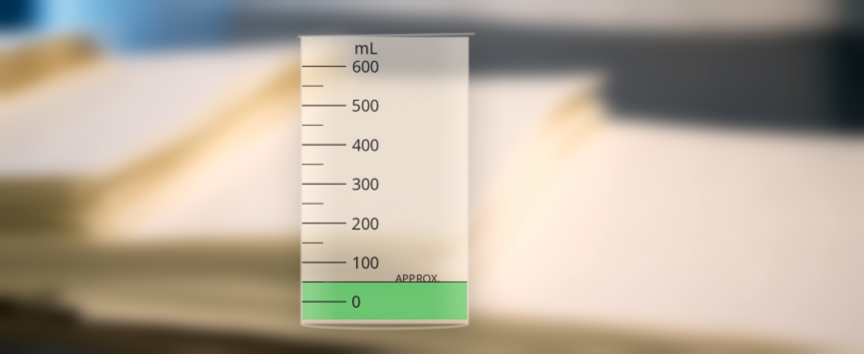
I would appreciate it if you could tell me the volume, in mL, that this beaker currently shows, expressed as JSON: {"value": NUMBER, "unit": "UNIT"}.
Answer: {"value": 50, "unit": "mL"}
